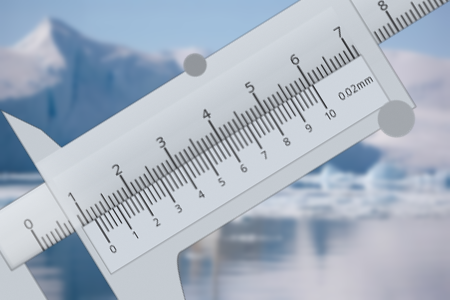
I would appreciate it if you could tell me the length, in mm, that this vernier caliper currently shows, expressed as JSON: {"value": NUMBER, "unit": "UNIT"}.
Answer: {"value": 11.5, "unit": "mm"}
